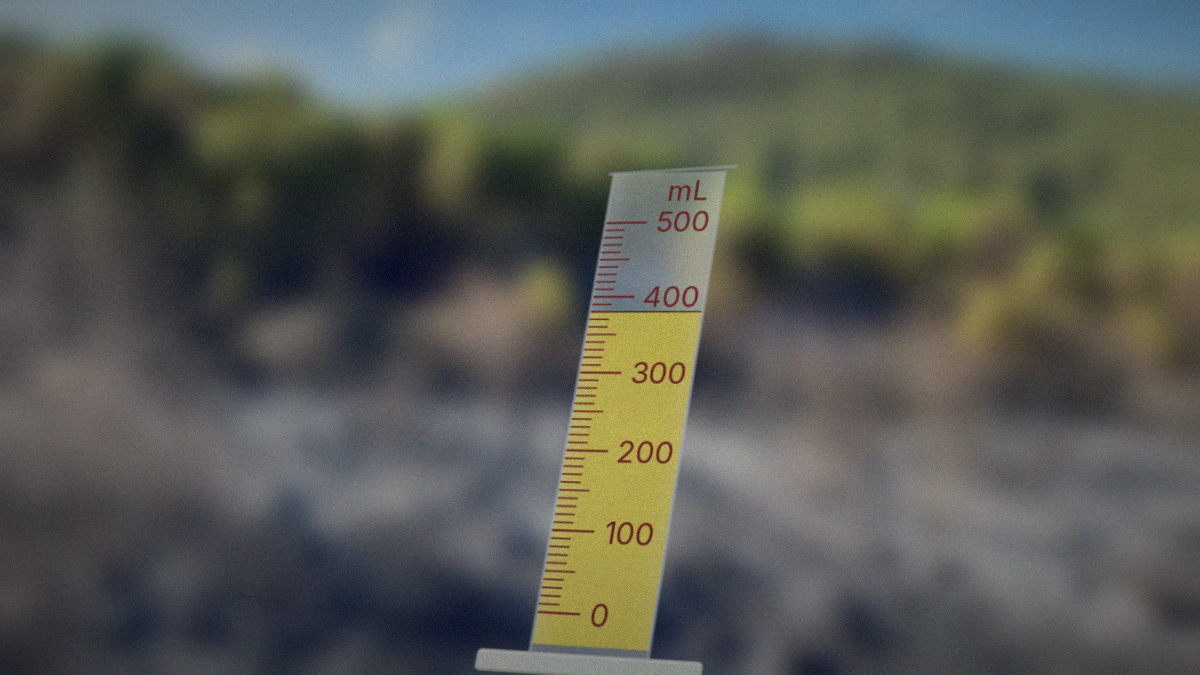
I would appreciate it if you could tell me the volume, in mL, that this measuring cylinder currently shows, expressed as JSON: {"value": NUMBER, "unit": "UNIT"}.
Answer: {"value": 380, "unit": "mL"}
